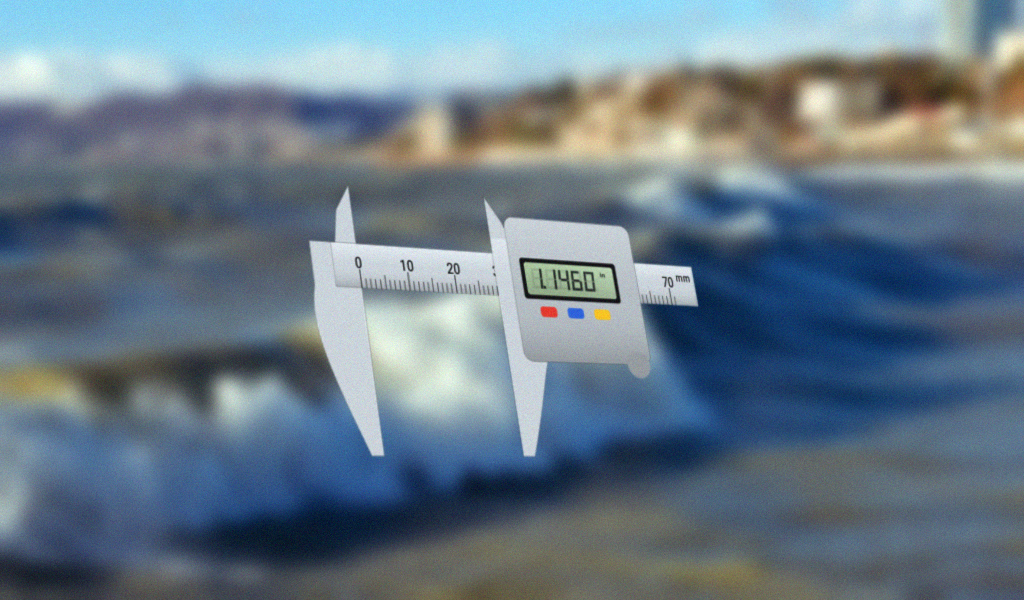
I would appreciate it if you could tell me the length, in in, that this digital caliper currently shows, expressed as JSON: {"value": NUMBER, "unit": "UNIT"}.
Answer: {"value": 1.1460, "unit": "in"}
